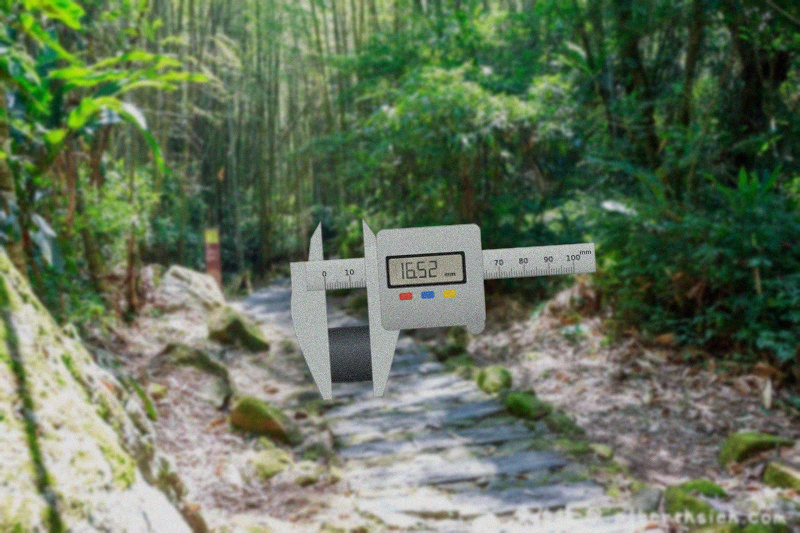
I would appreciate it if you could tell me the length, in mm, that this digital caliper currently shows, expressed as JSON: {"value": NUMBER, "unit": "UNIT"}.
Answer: {"value": 16.52, "unit": "mm"}
